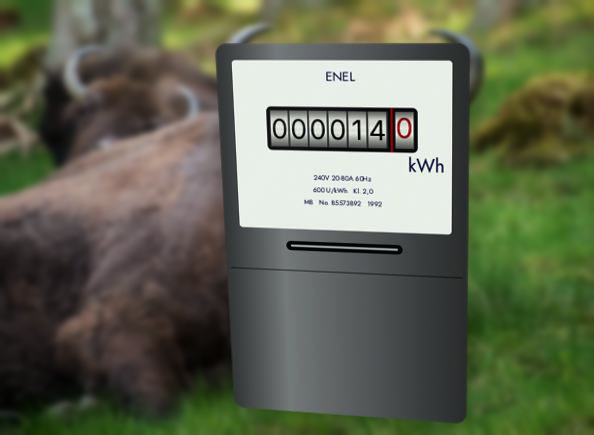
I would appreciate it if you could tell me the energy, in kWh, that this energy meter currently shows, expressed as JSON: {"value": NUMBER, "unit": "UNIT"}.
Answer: {"value": 14.0, "unit": "kWh"}
